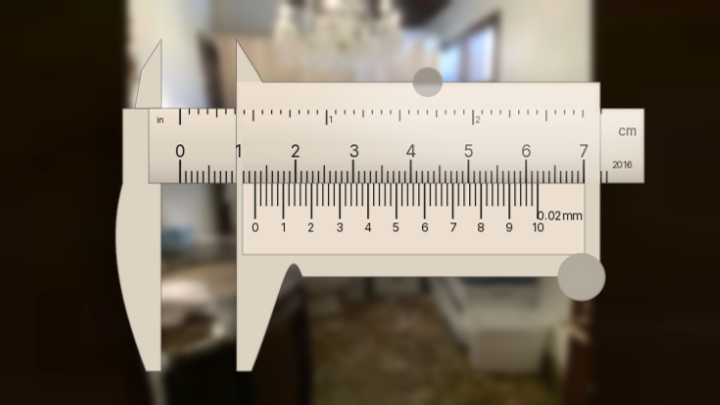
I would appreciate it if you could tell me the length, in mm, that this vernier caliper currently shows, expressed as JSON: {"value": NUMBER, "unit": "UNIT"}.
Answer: {"value": 13.0, "unit": "mm"}
